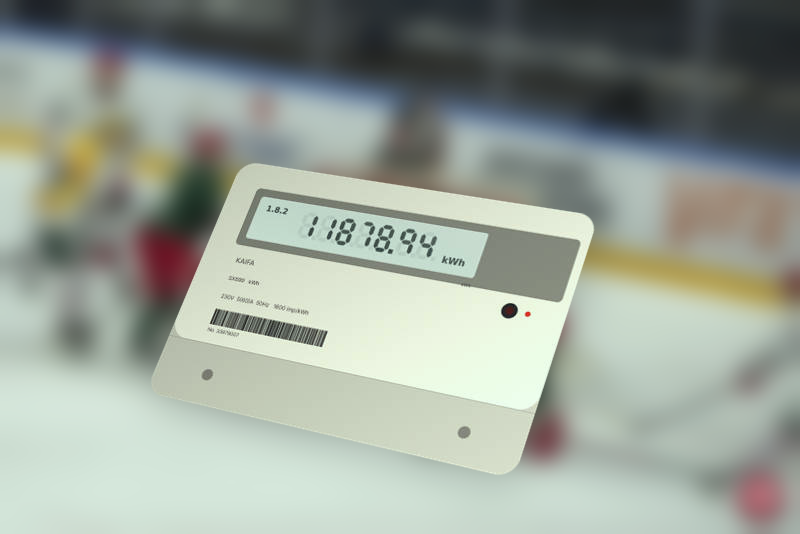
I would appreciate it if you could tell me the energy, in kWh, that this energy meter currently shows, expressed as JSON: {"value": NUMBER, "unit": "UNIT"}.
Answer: {"value": 11878.94, "unit": "kWh"}
